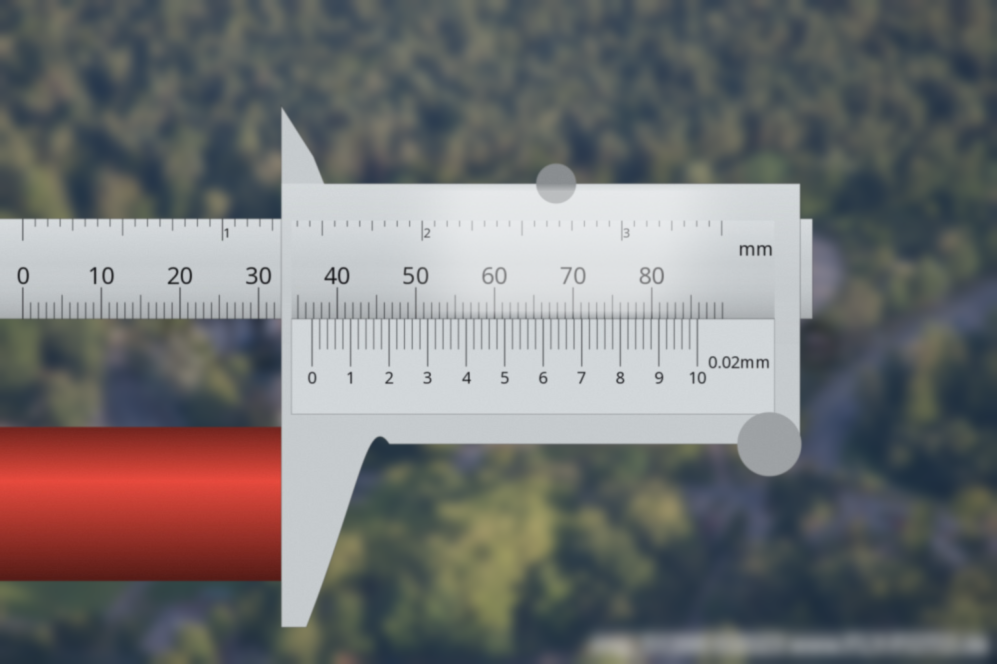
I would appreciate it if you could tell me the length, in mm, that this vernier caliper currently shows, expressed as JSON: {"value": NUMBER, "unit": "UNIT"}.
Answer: {"value": 36.8, "unit": "mm"}
